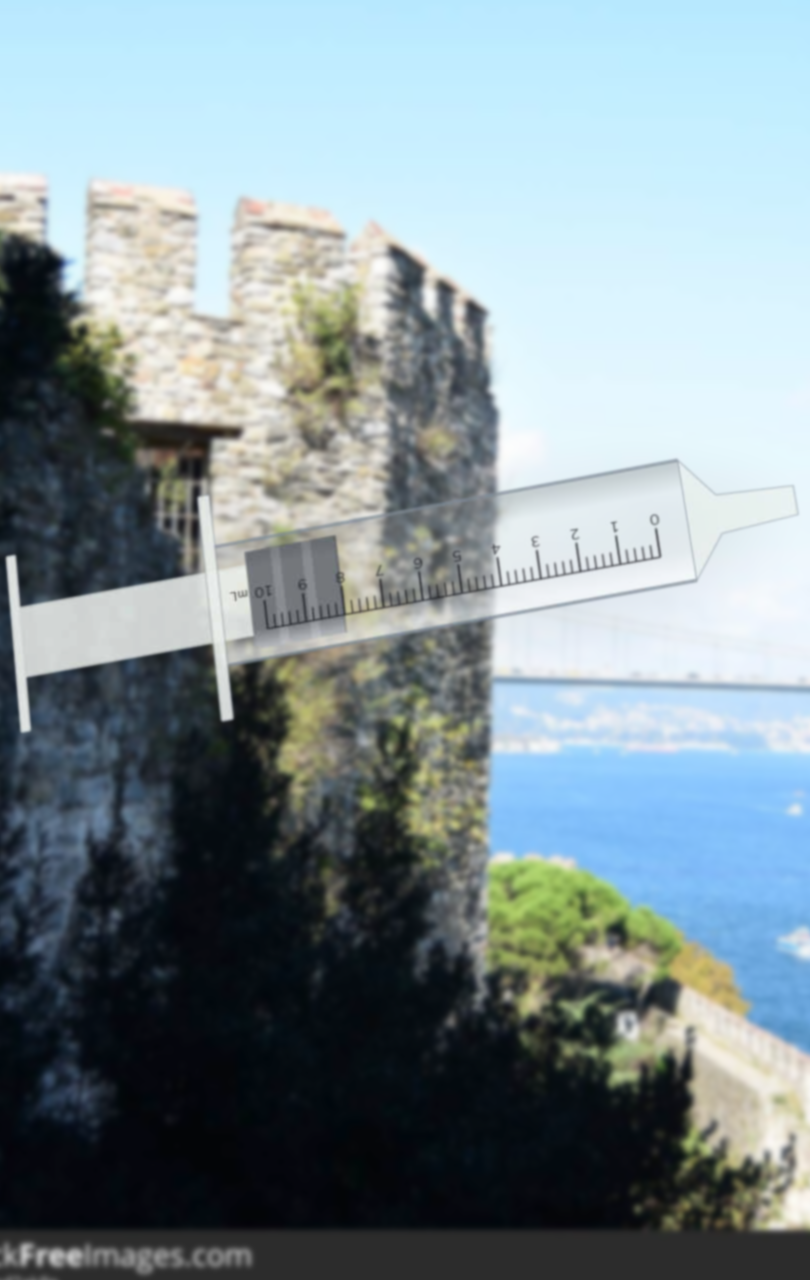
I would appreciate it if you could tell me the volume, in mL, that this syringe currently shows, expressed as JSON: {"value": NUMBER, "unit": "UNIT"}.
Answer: {"value": 8, "unit": "mL"}
